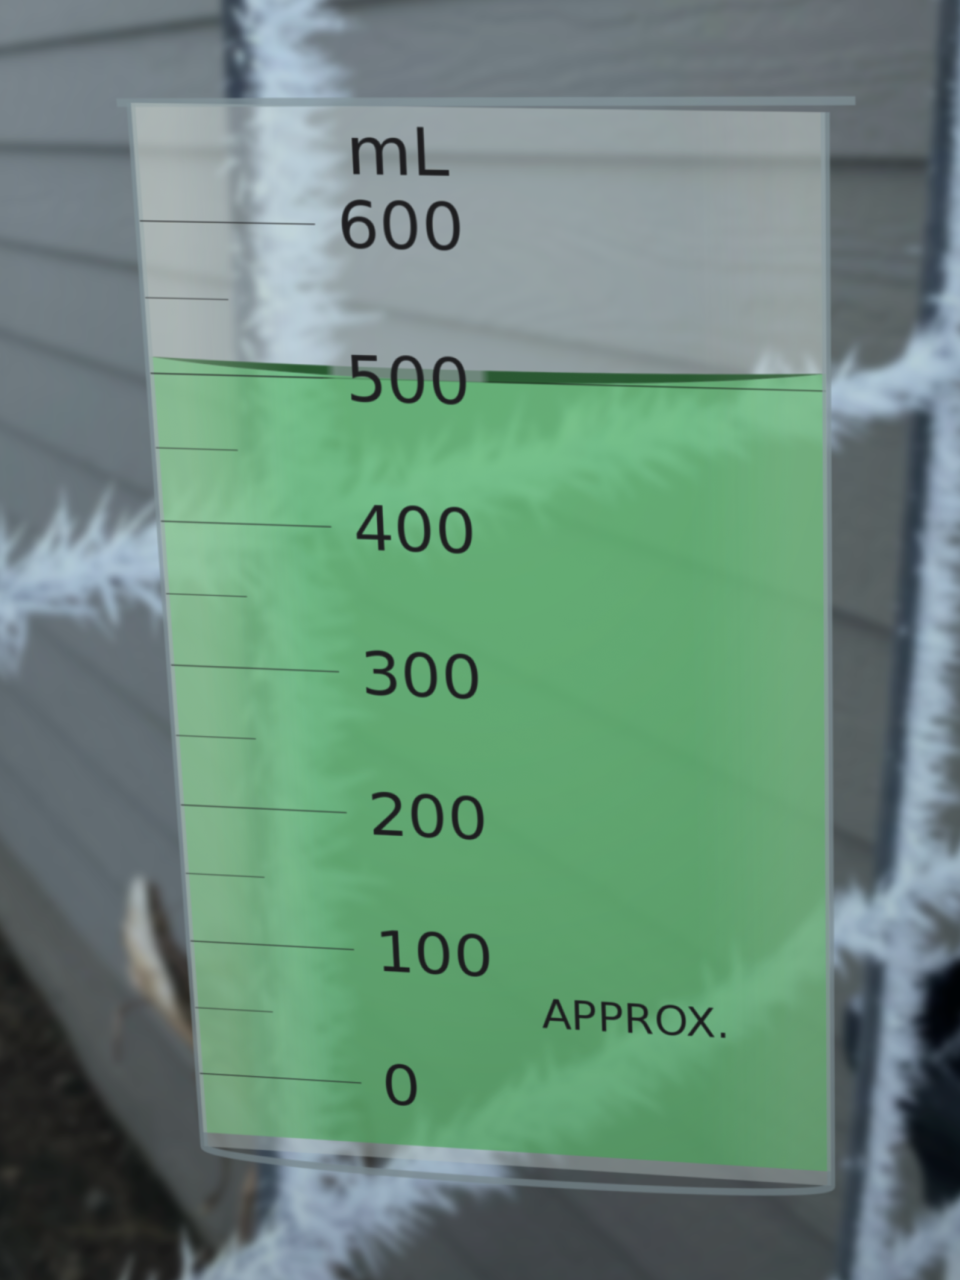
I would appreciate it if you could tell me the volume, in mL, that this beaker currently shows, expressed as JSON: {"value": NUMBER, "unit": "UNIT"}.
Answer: {"value": 500, "unit": "mL"}
